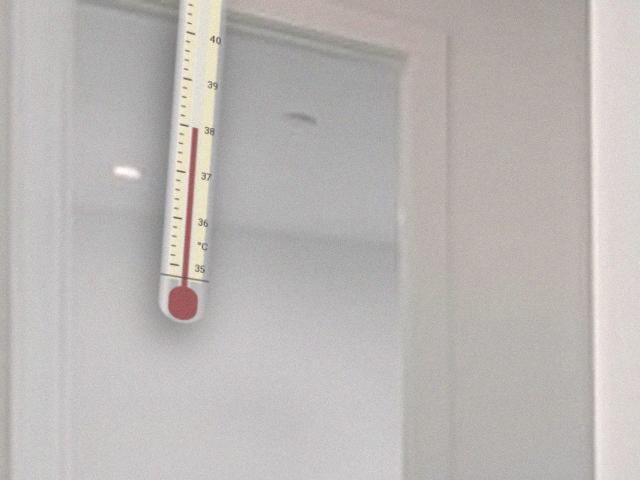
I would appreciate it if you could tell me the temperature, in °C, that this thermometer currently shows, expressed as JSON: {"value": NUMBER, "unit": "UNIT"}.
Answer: {"value": 38, "unit": "°C"}
